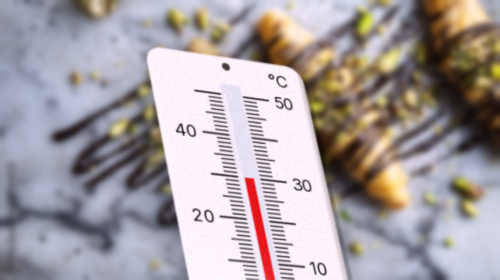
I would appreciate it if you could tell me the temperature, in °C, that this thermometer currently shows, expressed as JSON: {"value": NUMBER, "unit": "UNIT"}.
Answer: {"value": 30, "unit": "°C"}
